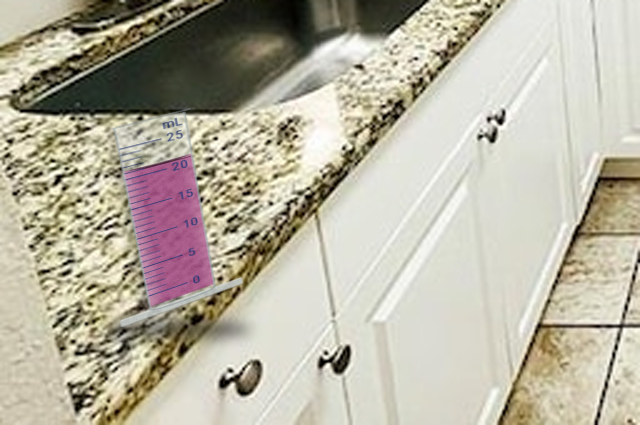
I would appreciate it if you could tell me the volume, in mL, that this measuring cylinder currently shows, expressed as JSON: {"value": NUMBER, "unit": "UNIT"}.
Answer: {"value": 21, "unit": "mL"}
